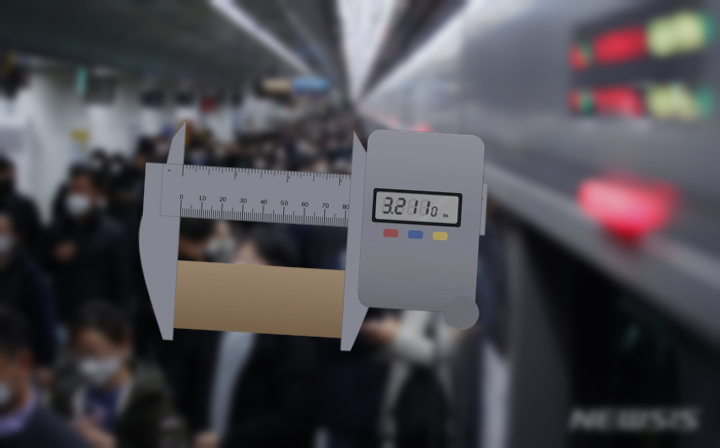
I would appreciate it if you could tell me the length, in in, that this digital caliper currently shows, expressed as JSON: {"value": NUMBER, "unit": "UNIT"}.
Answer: {"value": 3.2110, "unit": "in"}
